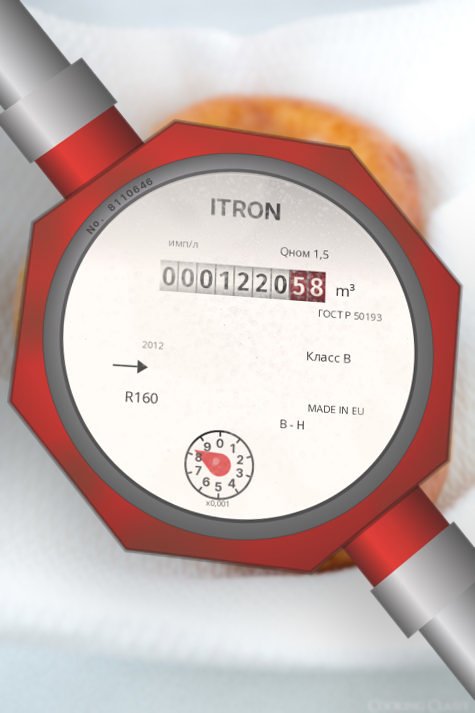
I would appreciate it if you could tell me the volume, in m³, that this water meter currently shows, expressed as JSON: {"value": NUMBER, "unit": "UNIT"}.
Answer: {"value": 1220.588, "unit": "m³"}
